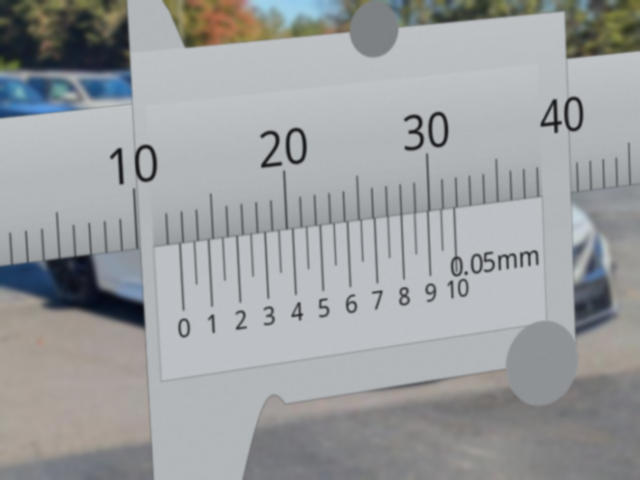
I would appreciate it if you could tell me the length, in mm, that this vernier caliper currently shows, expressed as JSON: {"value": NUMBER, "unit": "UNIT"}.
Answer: {"value": 12.8, "unit": "mm"}
